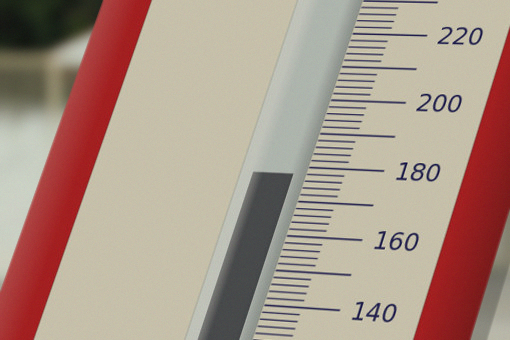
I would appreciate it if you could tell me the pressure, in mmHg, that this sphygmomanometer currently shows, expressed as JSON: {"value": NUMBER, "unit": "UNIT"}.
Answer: {"value": 178, "unit": "mmHg"}
